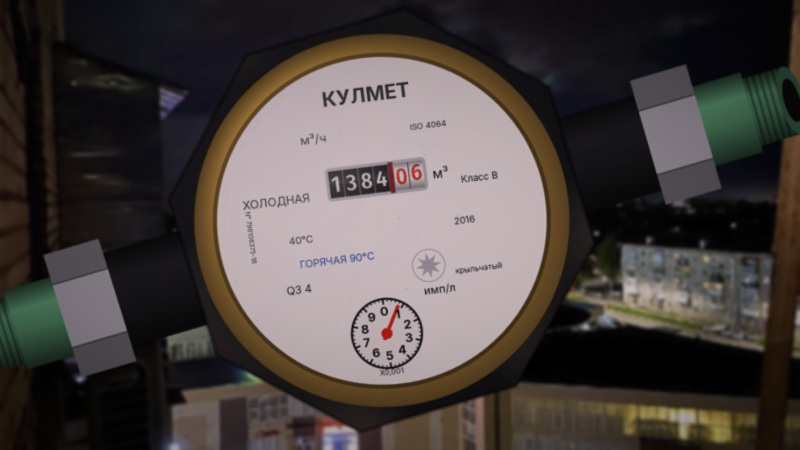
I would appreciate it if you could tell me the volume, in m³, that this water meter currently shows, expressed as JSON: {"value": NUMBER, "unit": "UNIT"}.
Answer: {"value": 1384.060, "unit": "m³"}
